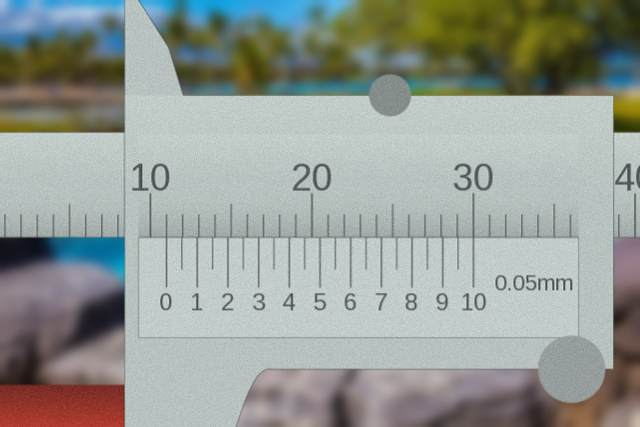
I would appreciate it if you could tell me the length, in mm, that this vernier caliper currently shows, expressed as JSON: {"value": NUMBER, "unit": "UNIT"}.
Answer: {"value": 11.0, "unit": "mm"}
